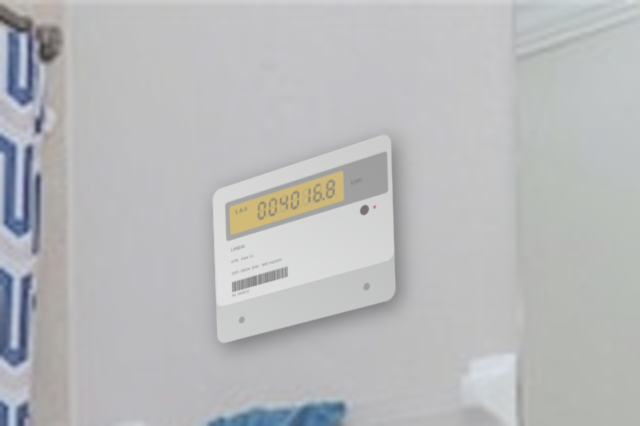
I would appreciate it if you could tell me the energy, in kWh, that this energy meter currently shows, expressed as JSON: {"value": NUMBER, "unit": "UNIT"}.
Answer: {"value": 4016.8, "unit": "kWh"}
